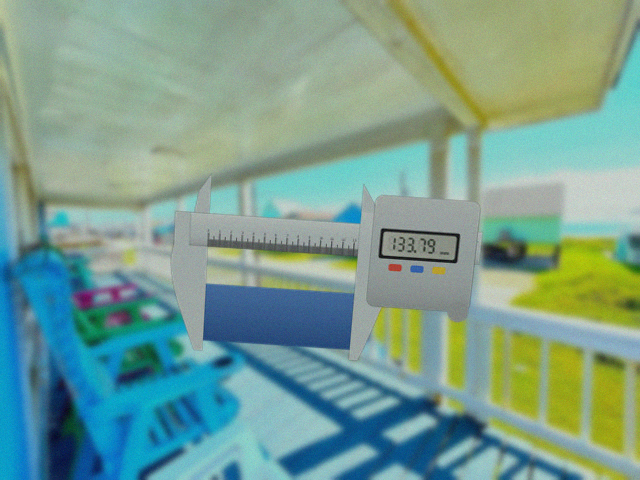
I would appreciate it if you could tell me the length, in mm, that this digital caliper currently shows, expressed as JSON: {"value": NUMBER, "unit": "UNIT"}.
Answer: {"value": 133.79, "unit": "mm"}
